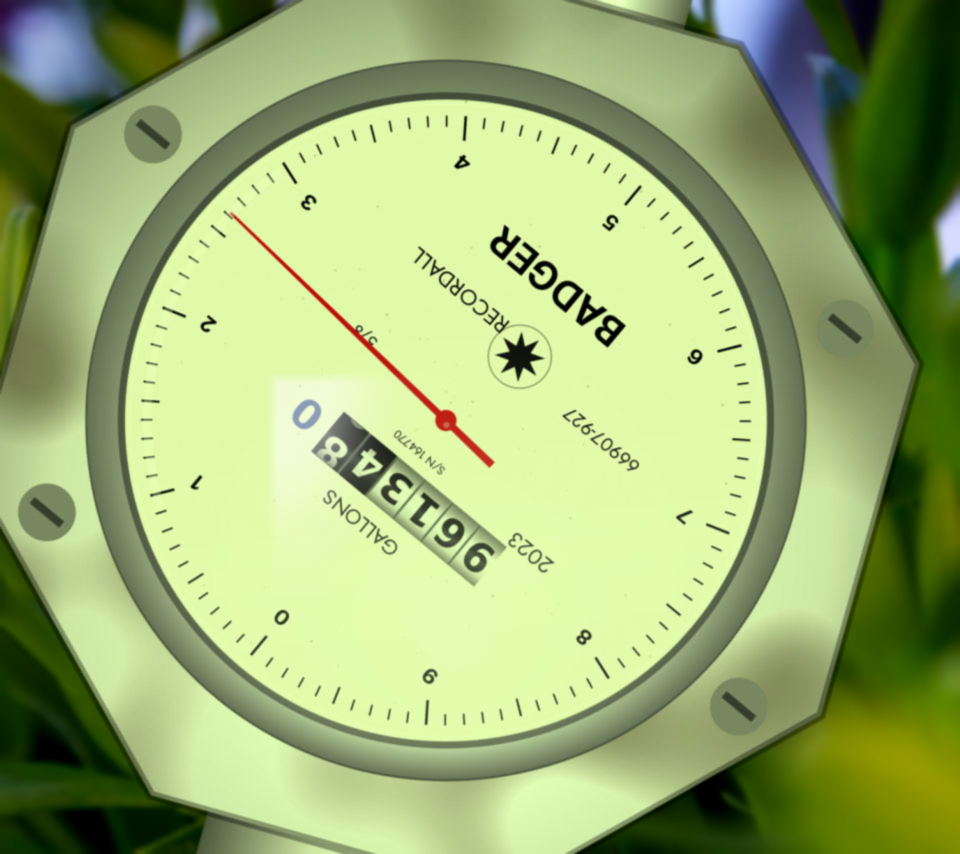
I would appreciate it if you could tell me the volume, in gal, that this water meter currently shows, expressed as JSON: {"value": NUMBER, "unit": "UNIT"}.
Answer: {"value": 9613482.6, "unit": "gal"}
